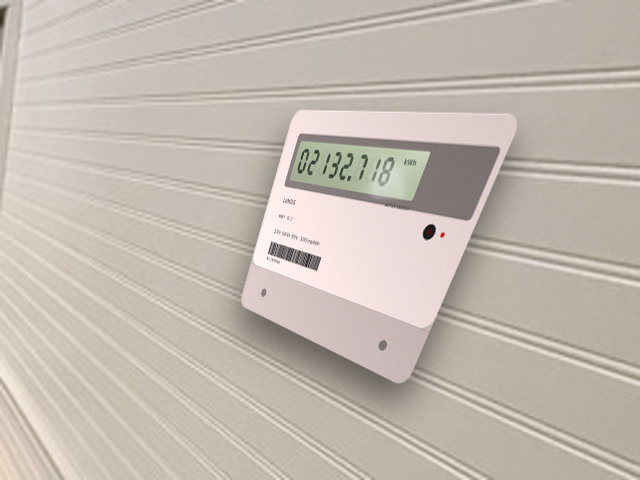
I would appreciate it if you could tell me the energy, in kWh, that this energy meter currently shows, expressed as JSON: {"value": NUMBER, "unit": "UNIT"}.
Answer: {"value": 2132.718, "unit": "kWh"}
